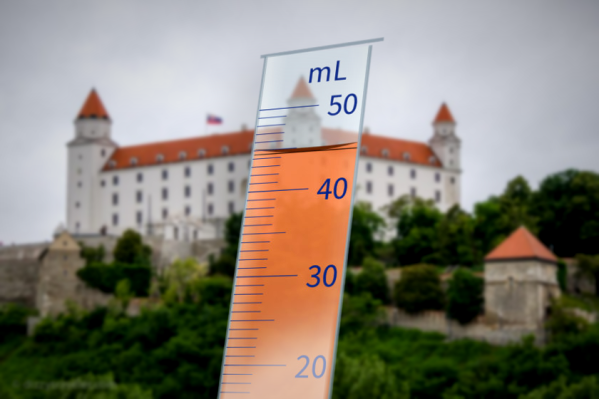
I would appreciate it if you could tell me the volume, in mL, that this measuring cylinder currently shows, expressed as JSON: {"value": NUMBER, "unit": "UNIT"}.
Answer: {"value": 44.5, "unit": "mL"}
